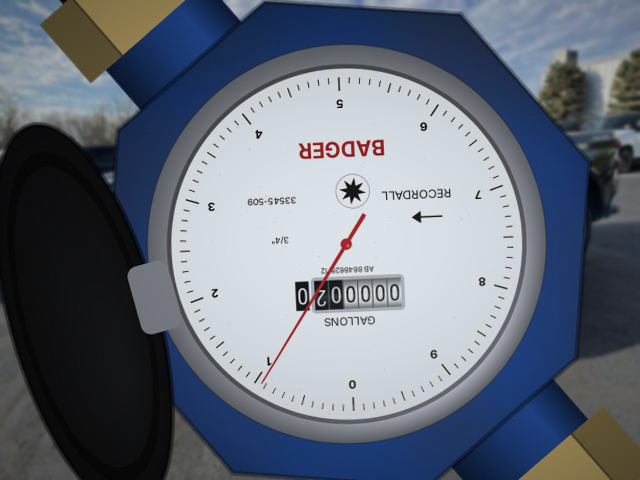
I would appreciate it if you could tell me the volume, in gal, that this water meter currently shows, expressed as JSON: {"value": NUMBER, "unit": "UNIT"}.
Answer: {"value": 20.9, "unit": "gal"}
